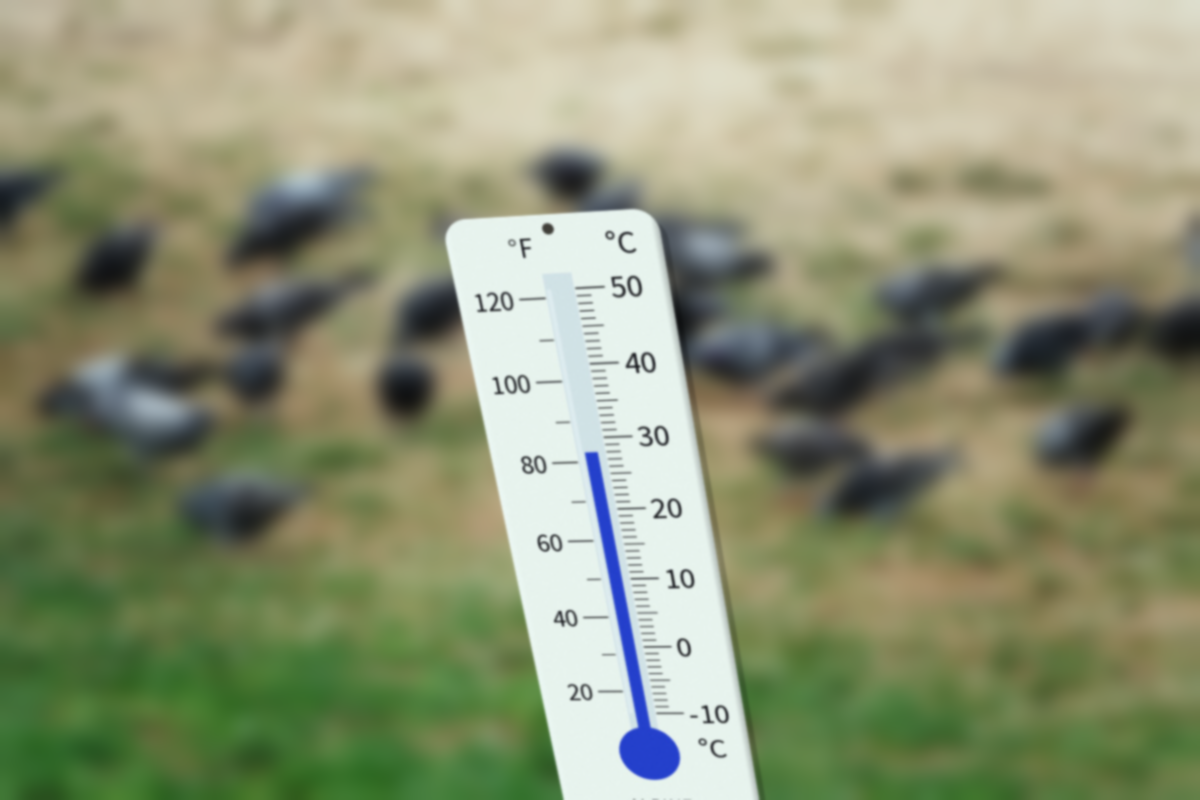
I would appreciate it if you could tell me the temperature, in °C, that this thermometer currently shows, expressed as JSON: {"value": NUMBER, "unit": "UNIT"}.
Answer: {"value": 28, "unit": "°C"}
